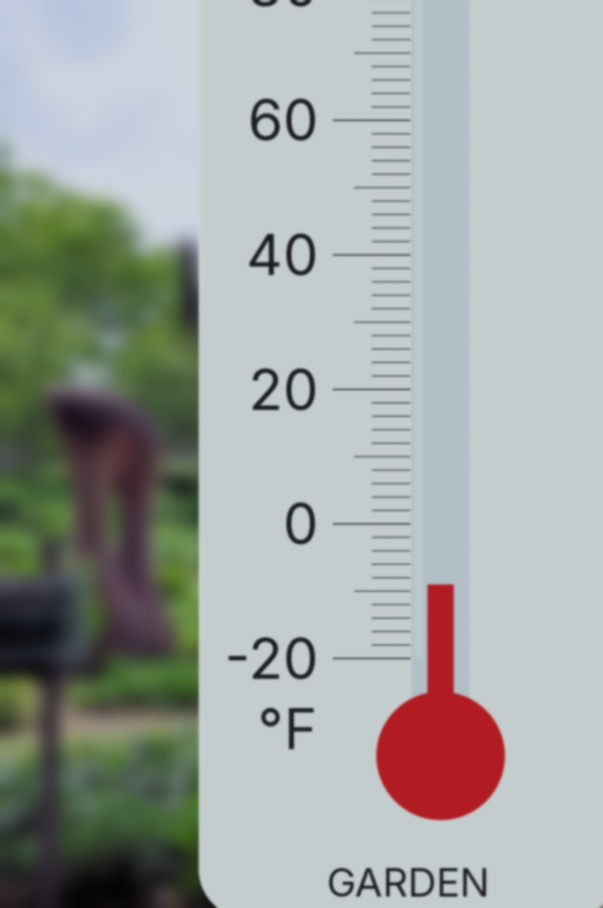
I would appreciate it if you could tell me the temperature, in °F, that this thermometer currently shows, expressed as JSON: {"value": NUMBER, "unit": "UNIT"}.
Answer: {"value": -9, "unit": "°F"}
